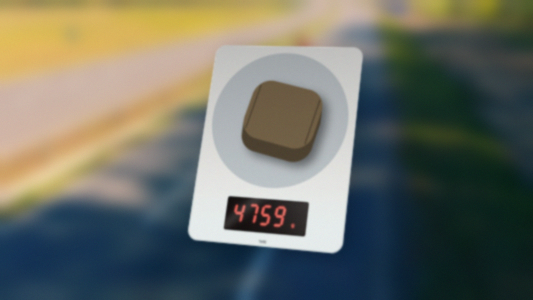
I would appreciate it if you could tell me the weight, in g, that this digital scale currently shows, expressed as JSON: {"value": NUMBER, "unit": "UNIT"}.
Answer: {"value": 4759, "unit": "g"}
